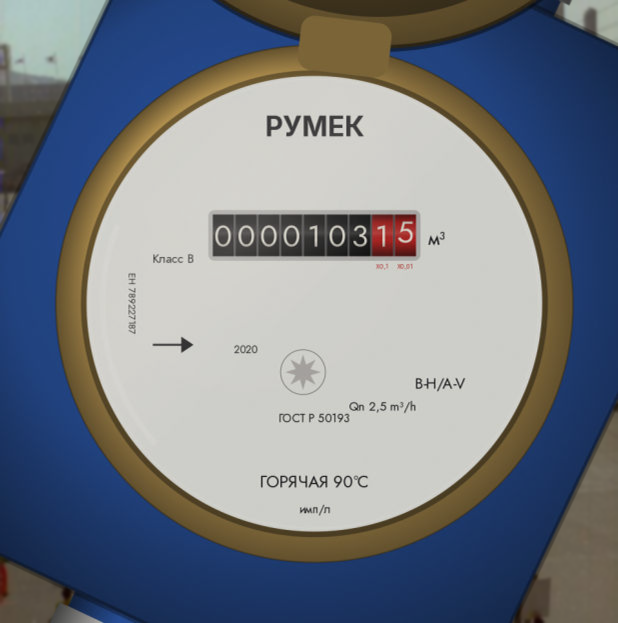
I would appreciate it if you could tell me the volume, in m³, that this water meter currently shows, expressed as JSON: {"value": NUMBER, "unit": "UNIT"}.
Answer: {"value": 103.15, "unit": "m³"}
